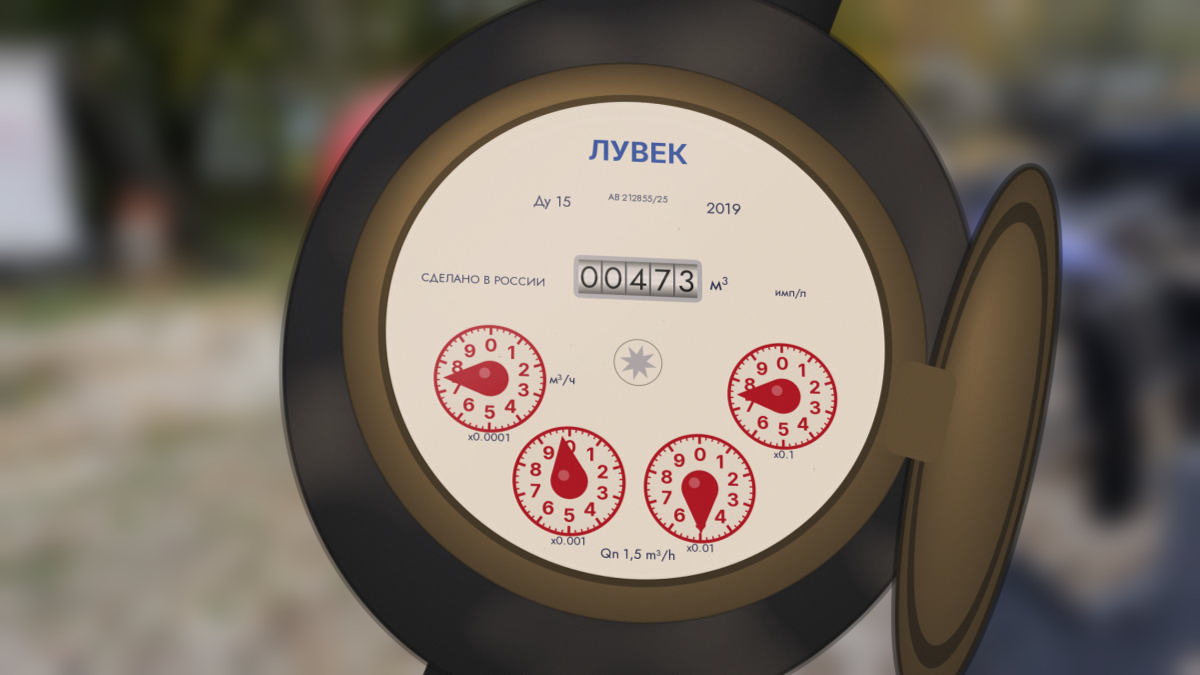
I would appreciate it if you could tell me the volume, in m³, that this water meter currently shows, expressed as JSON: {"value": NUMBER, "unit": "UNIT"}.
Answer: {"value": 473.7497, "unit": "m³"}
